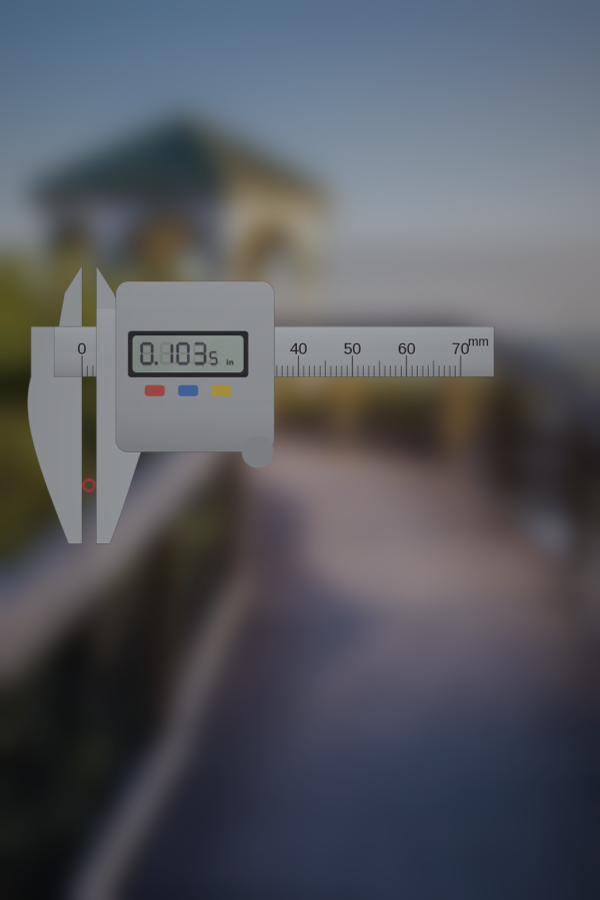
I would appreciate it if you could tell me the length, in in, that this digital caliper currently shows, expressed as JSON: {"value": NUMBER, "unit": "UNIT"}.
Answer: {"value": 0.1035, "unit": "in"}
